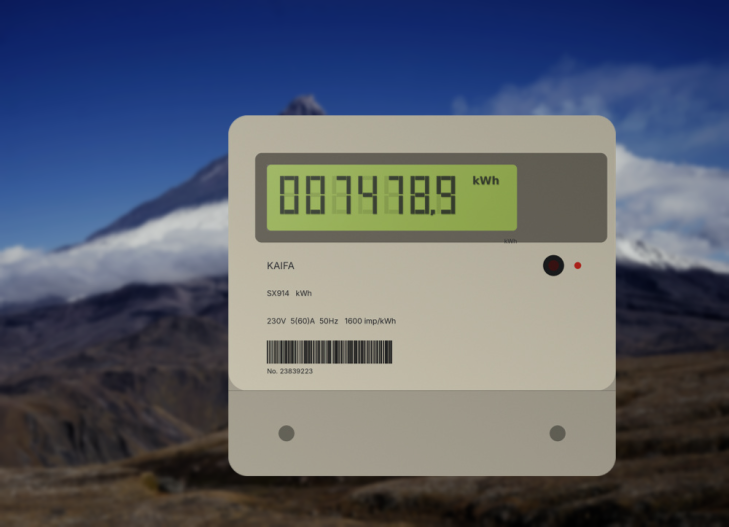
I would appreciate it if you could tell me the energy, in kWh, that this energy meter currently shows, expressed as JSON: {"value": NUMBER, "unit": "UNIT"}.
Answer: {"value": 7478.9, "unit": "kWh"}
